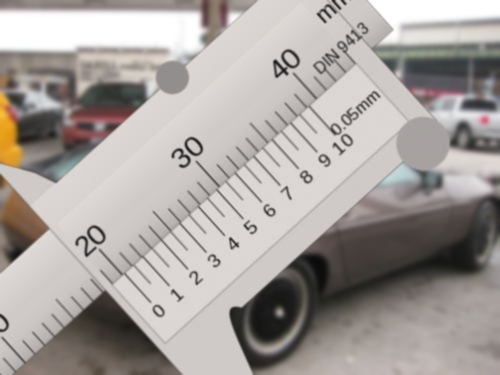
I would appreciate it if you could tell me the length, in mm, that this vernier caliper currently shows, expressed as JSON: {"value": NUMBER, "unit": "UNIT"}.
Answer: {"value": 20.2, "unit": "mm"}
